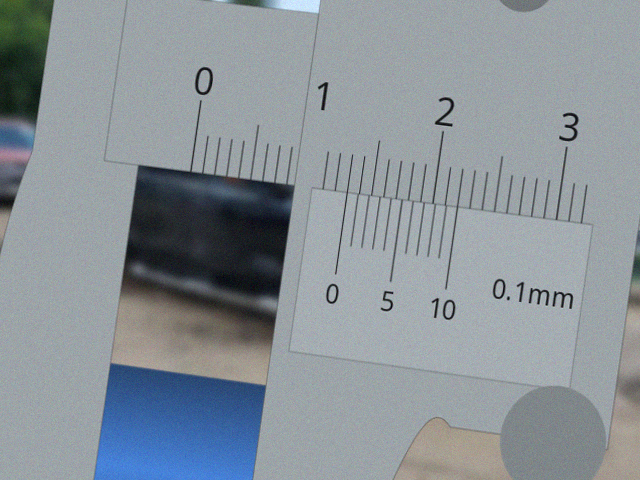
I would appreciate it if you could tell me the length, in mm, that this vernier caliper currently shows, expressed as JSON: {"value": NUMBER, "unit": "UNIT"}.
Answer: {"value": 13.0, "unit": "mm"}
